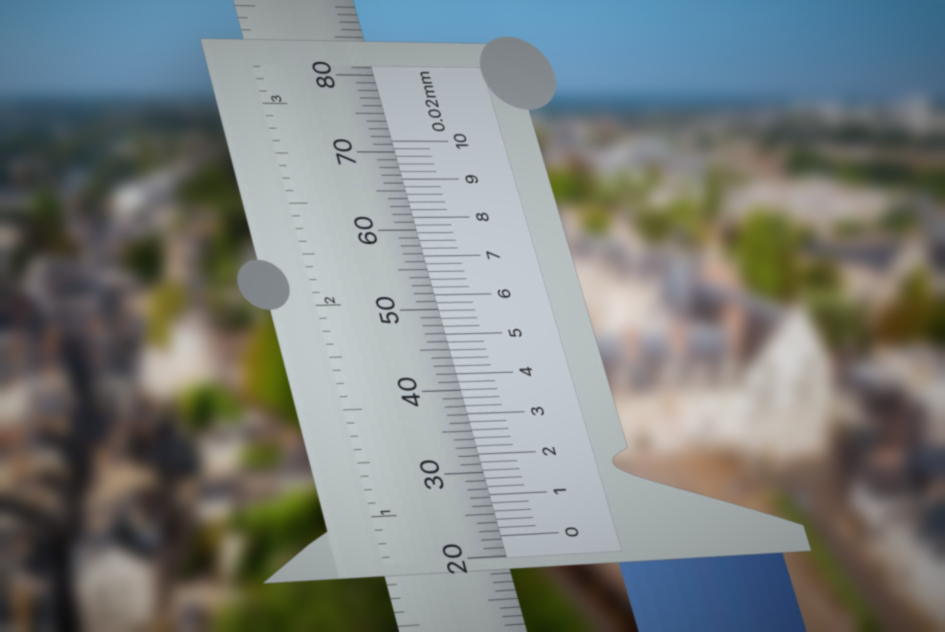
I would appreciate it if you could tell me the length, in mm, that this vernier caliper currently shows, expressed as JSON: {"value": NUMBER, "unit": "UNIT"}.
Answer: {"value": 22.4, "unit": "mm"}
